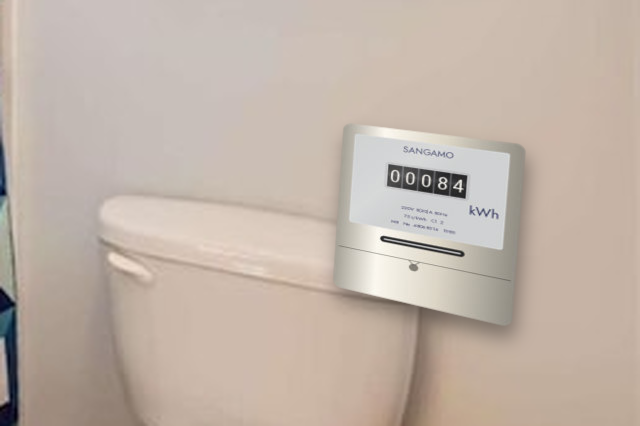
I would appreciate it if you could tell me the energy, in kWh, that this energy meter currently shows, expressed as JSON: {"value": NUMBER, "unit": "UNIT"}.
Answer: {"value": 84, "unit": "kWh"}
